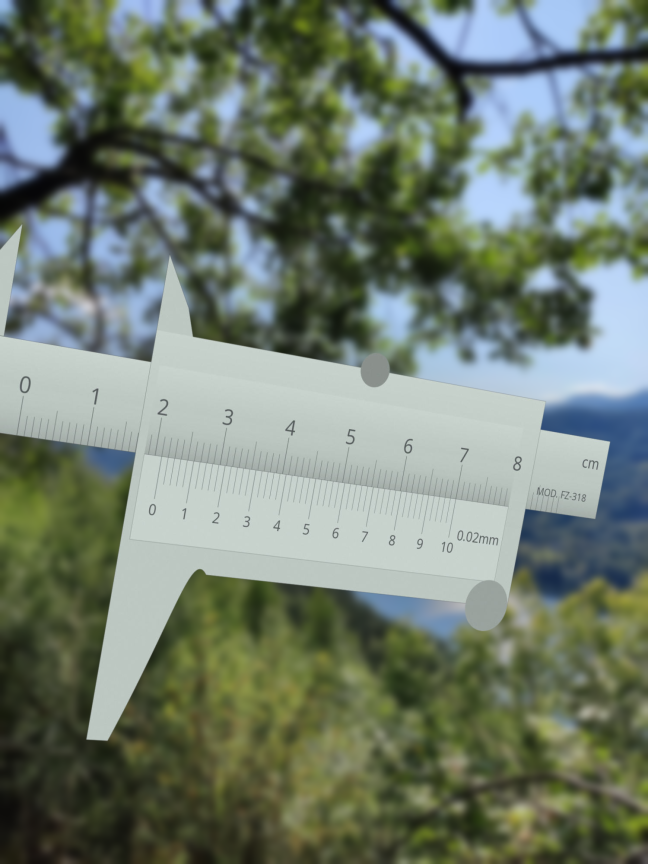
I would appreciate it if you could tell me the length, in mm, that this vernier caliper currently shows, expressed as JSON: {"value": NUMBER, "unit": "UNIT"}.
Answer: {"value": 21.0, "unit": "mm"}
